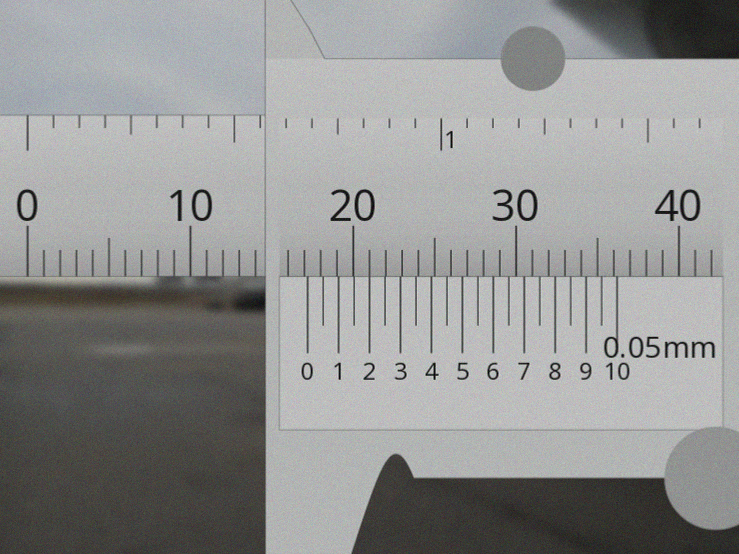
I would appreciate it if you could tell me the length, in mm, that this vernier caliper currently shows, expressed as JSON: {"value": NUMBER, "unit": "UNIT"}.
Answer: {"value": 17.2, "unit": "mm"}
